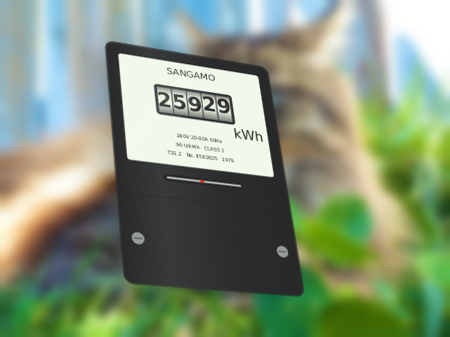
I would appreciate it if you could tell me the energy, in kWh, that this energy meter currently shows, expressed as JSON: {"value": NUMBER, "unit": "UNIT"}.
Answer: {"value": 25929, "unit": "kWh"}
